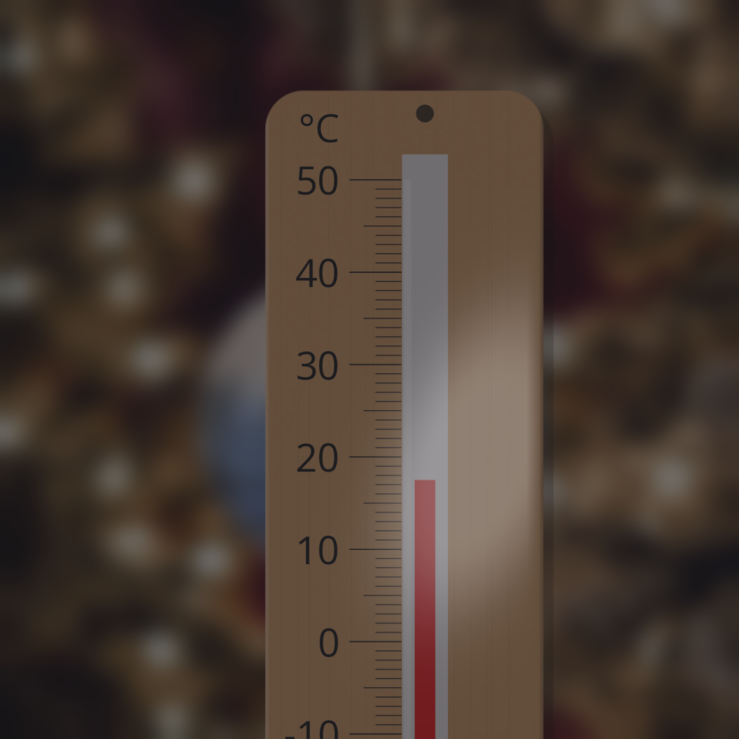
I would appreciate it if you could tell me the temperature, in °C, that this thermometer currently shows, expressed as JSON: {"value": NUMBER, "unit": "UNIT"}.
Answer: {"value": 17.5, "unit": "°C"}
